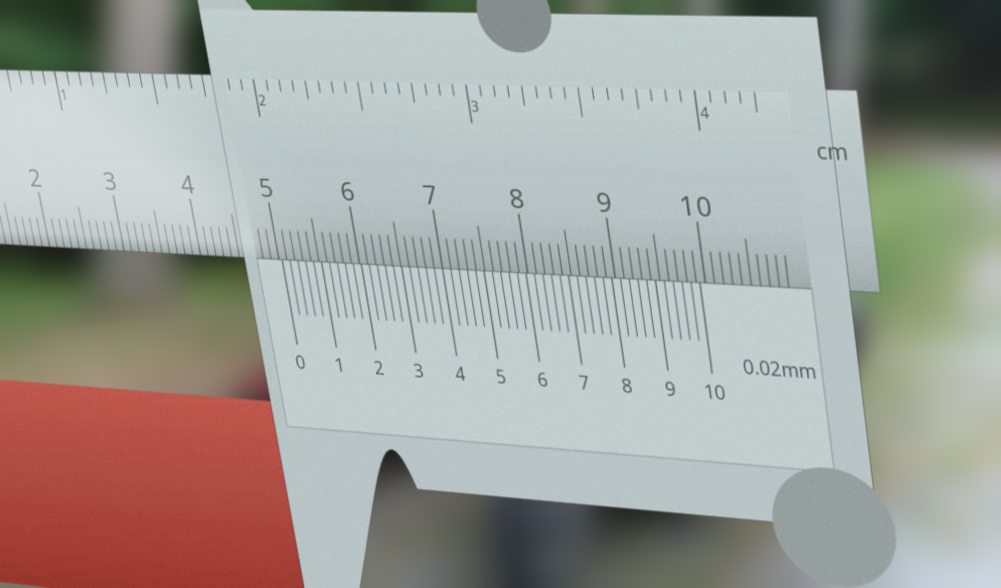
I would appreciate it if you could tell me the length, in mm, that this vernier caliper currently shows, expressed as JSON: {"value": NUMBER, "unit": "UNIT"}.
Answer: {"value": 50.4, "unit": "mm"}
